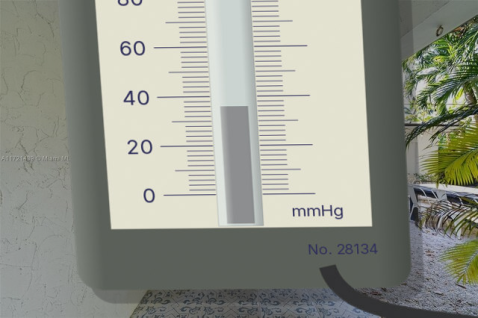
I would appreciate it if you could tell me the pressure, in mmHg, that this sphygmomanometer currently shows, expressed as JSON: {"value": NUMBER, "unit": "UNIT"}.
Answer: {"value": 36, "unit": "mmHg"}
